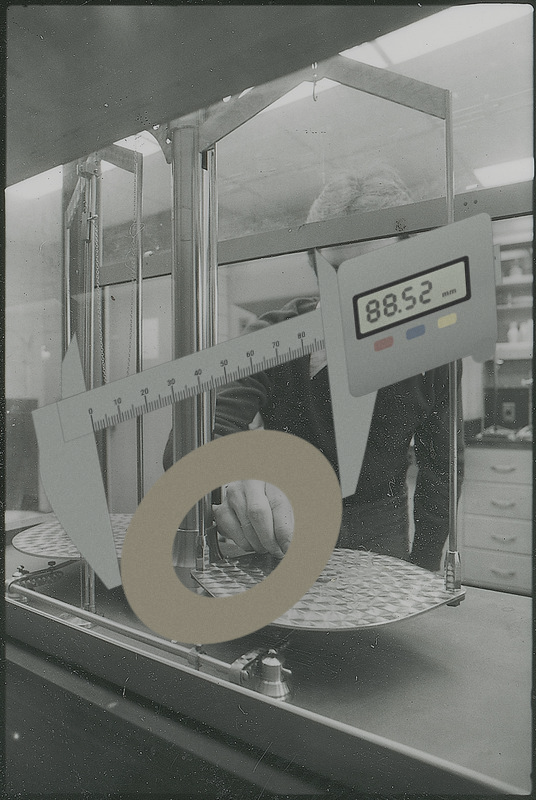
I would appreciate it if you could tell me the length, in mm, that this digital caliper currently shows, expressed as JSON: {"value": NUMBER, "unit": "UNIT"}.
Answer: {"value": 88.52, "unit": "mm"}
